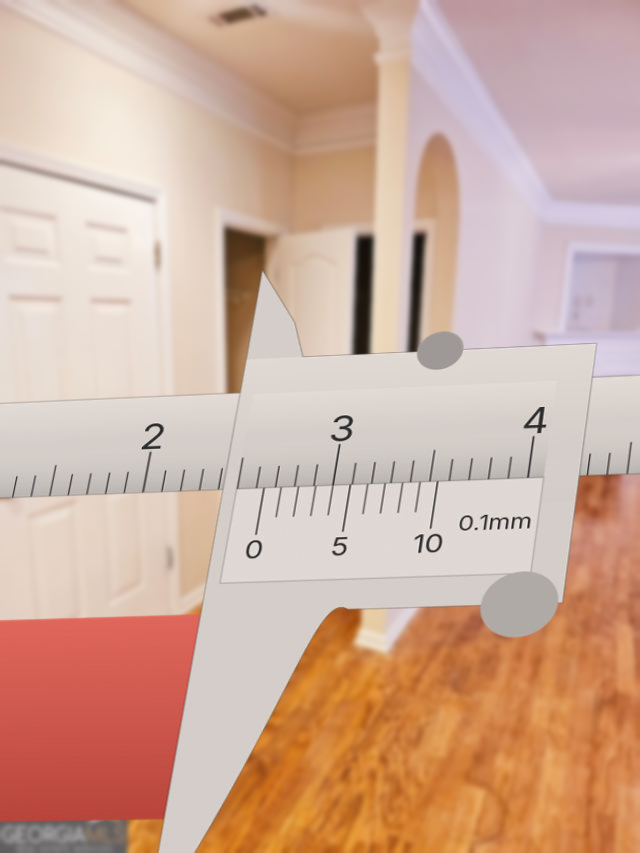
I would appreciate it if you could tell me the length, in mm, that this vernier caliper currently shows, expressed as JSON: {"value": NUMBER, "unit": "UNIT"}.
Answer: {"value": 26.4, "unit": "mm"}
